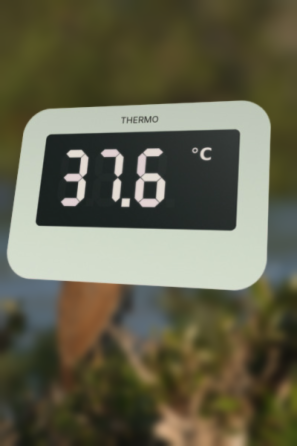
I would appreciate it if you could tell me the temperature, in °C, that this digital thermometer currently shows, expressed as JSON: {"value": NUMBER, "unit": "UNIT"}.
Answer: {"value": 37.6, "unit": "°C"}
